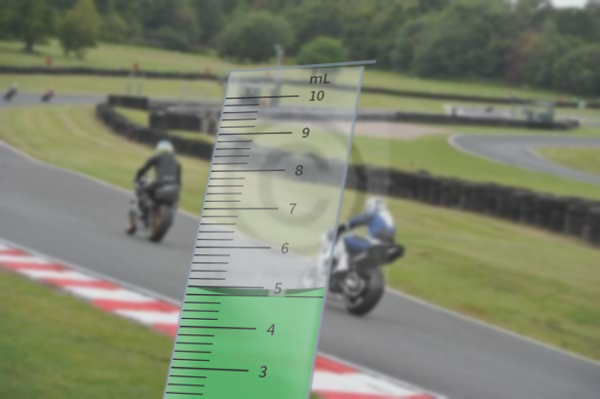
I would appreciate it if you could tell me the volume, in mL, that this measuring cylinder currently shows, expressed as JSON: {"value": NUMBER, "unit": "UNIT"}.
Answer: {"value": 4.8, "unit": "mL"}
